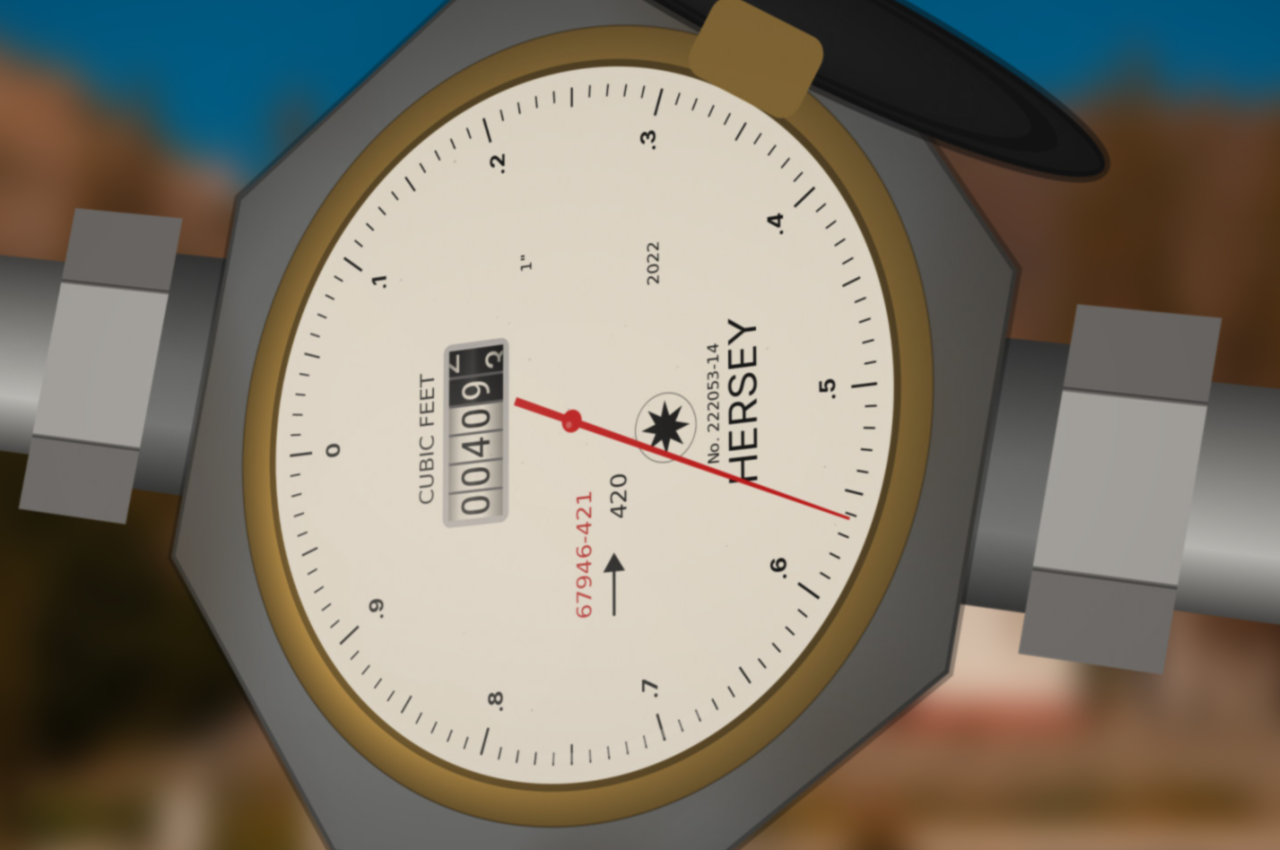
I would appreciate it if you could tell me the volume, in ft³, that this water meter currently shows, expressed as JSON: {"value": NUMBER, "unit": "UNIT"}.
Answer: {"value": 4092.56, "unit": "ft³"}
